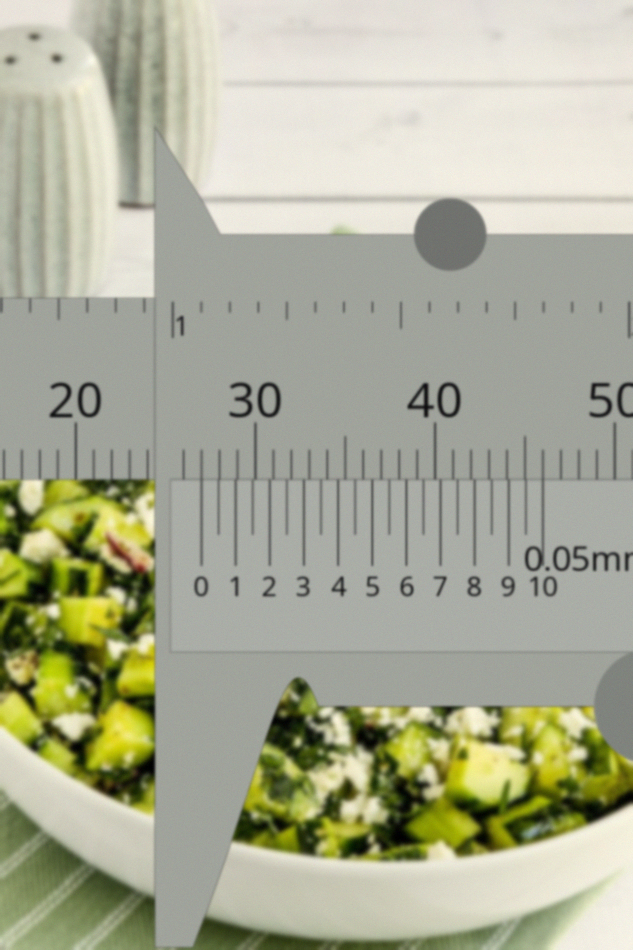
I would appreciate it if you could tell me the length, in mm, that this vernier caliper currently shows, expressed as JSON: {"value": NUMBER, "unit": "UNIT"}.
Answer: {"value": 27.0, "unit": "mm"}
